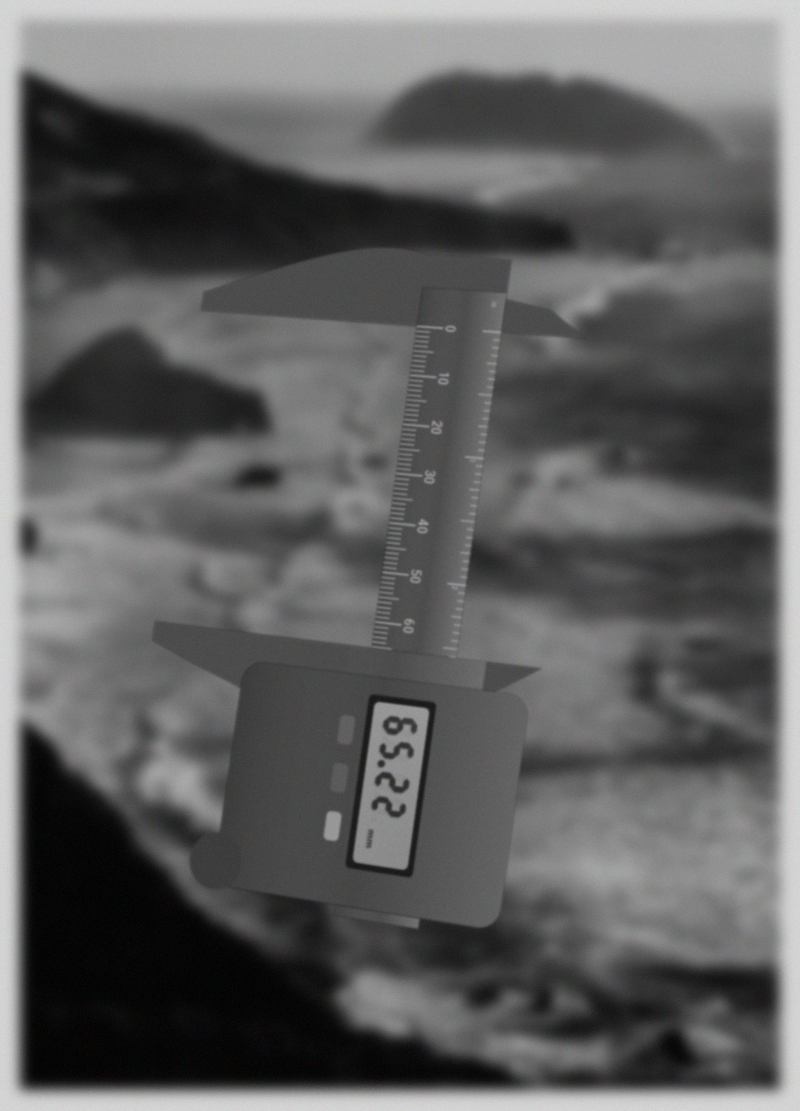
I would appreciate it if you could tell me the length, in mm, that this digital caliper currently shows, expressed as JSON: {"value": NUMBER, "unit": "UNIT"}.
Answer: {"value": 65.22, "unit": "mm"}
